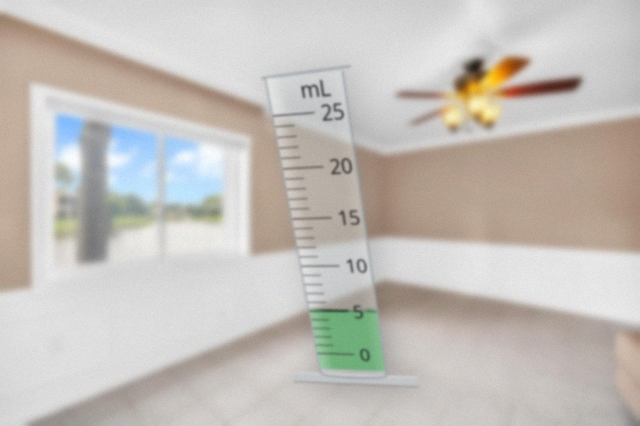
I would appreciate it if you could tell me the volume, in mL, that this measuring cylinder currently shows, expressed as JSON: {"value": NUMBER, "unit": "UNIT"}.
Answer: {"value": 5, "unit": "mL"}
